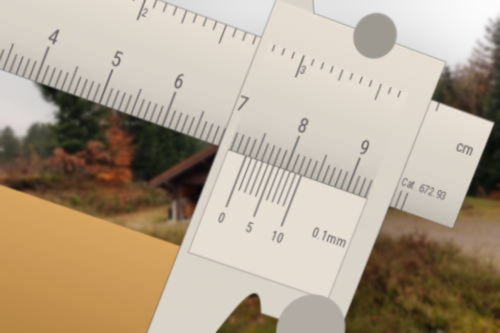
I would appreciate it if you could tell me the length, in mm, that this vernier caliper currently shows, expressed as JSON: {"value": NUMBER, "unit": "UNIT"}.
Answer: {"value": 73.5, "unit": "mm"}
